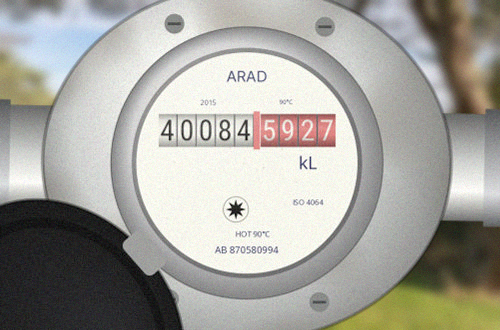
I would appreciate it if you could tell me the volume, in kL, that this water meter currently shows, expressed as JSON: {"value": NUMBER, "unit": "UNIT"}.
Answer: {"value": 40084.5927, "unit": "kL"}
